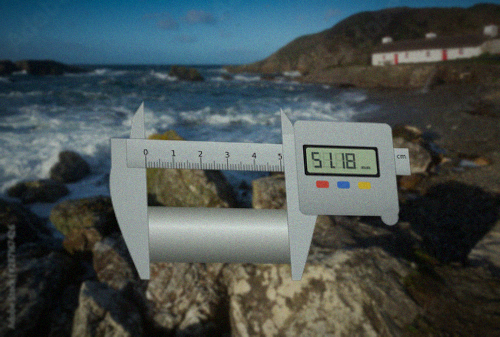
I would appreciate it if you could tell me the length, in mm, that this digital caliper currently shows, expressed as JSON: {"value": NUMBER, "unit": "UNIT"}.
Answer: {"value": 51.18, "unit": "mm"}
